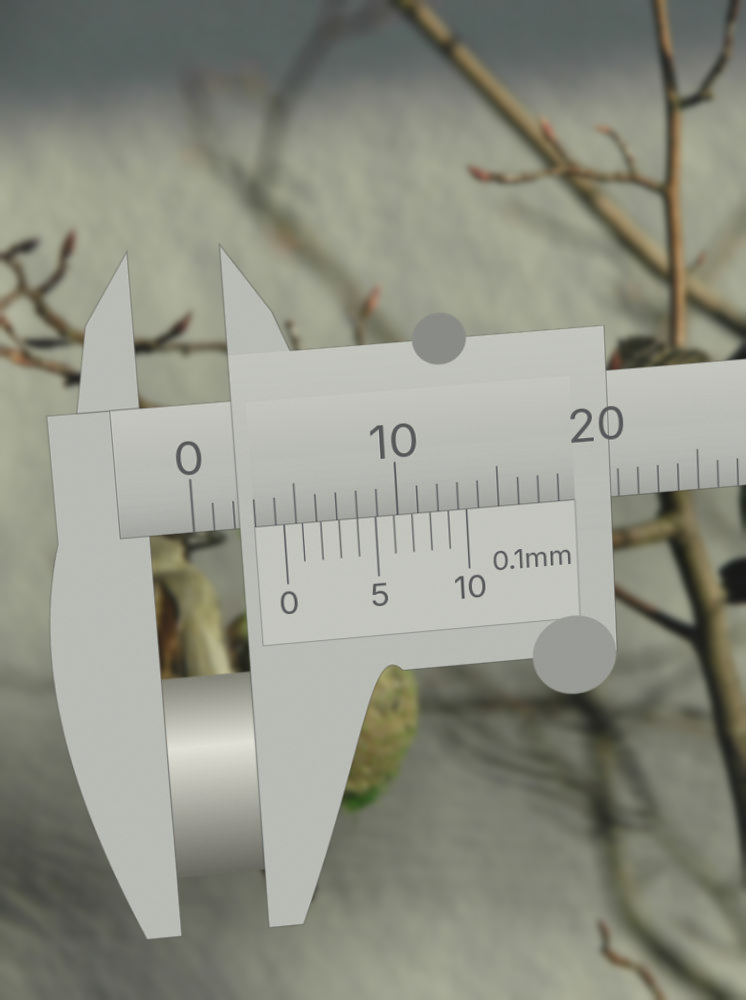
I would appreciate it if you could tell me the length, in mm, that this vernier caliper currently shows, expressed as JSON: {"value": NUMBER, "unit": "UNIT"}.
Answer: {"value": 4.4, "unit": "mm"}
